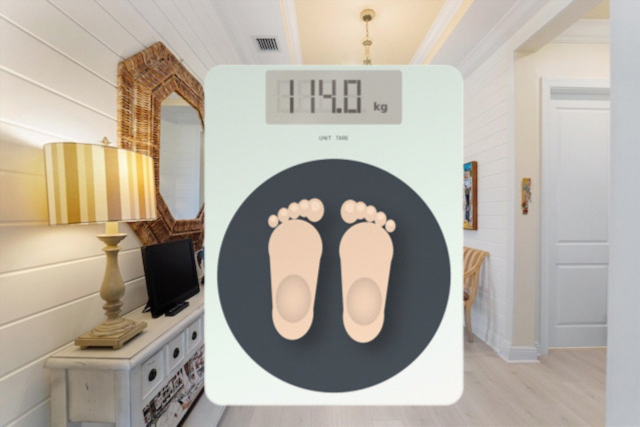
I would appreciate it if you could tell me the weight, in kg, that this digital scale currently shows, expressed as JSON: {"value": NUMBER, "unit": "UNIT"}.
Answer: {"value": 114.0, "unit": "kg"}
